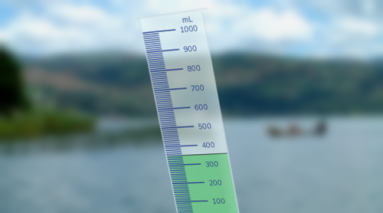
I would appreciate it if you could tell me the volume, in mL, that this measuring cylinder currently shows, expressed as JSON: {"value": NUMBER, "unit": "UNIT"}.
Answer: {"value": 350, "unit": "mL"}
